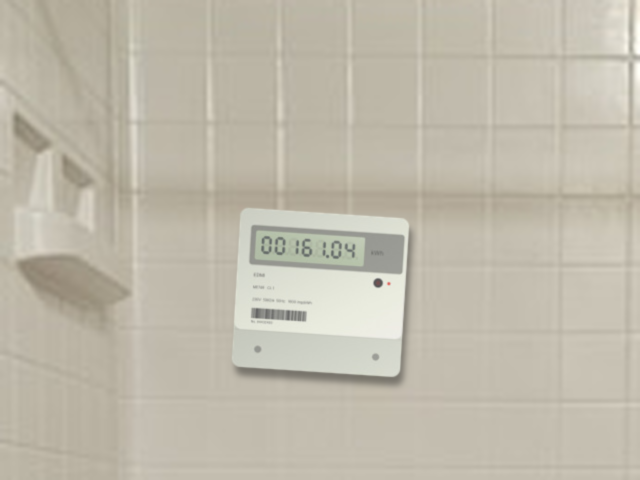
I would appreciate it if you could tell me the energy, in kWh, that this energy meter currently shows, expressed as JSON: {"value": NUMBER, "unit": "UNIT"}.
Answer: {"value": 161.04, "unit": "kWh"}
